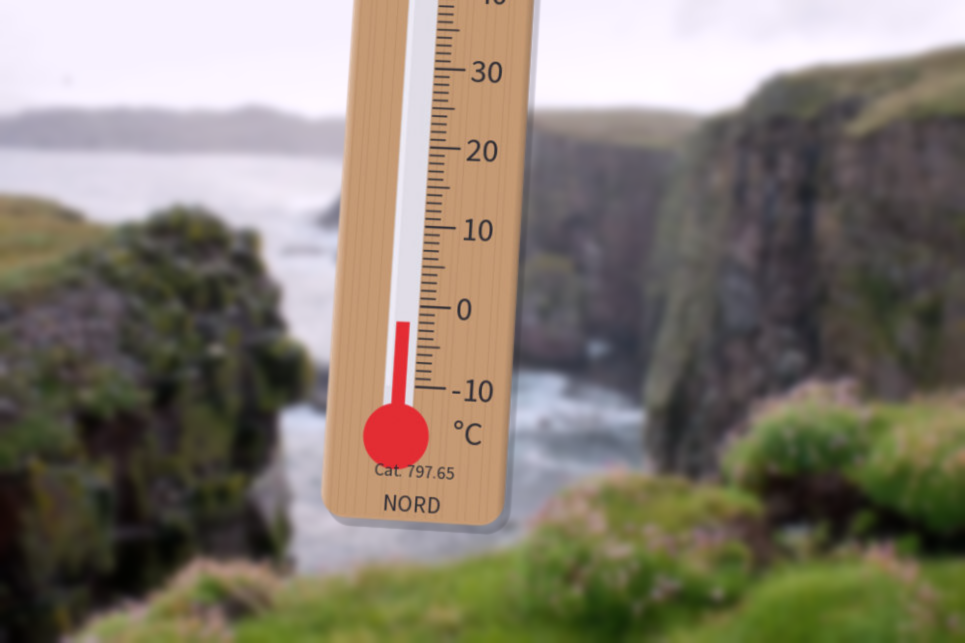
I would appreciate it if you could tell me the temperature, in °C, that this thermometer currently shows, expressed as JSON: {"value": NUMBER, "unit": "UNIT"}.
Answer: {"value": -2, "unit": "°C"}
